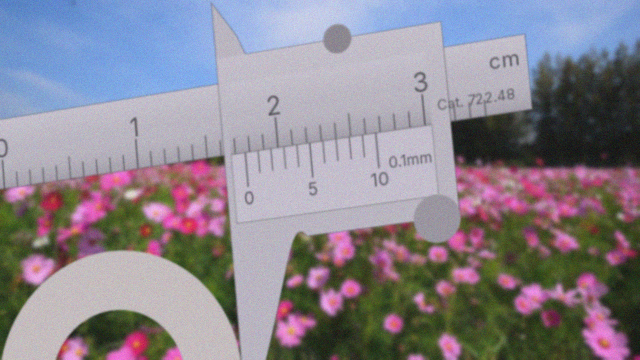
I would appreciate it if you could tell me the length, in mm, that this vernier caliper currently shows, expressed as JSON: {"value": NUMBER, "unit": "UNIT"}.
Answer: {"value": 17.7, "unit": "mm"}
